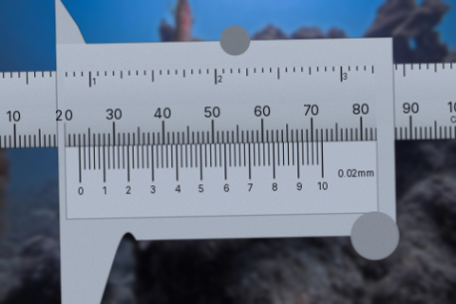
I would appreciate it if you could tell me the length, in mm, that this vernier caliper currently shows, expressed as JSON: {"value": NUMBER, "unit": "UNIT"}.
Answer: {"value": 23.0, "unit": "mm"}
